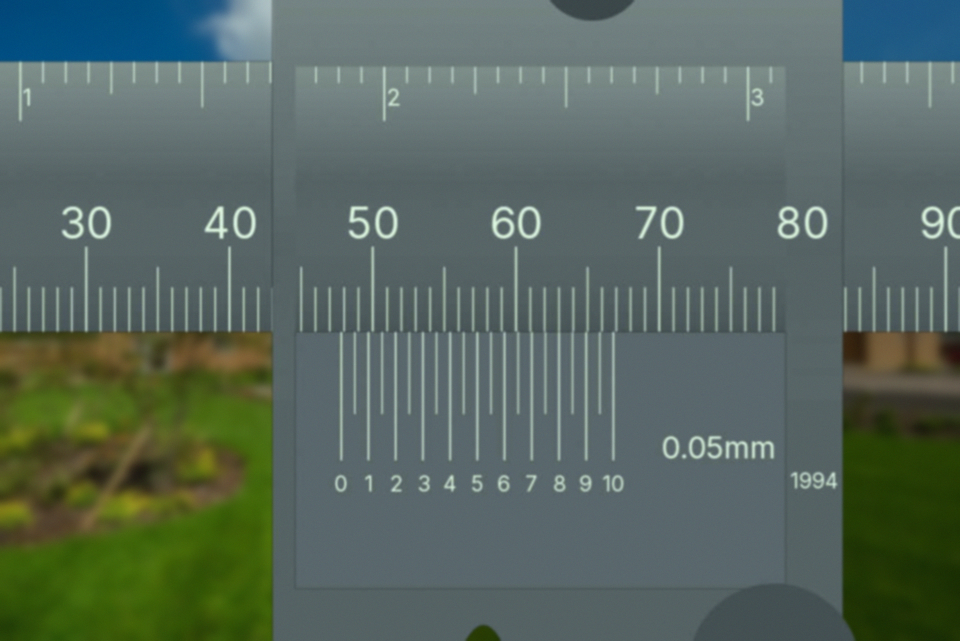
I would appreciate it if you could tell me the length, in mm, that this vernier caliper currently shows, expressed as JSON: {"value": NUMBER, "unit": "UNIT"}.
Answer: {"value": 47.8, "unit": "mm"}
